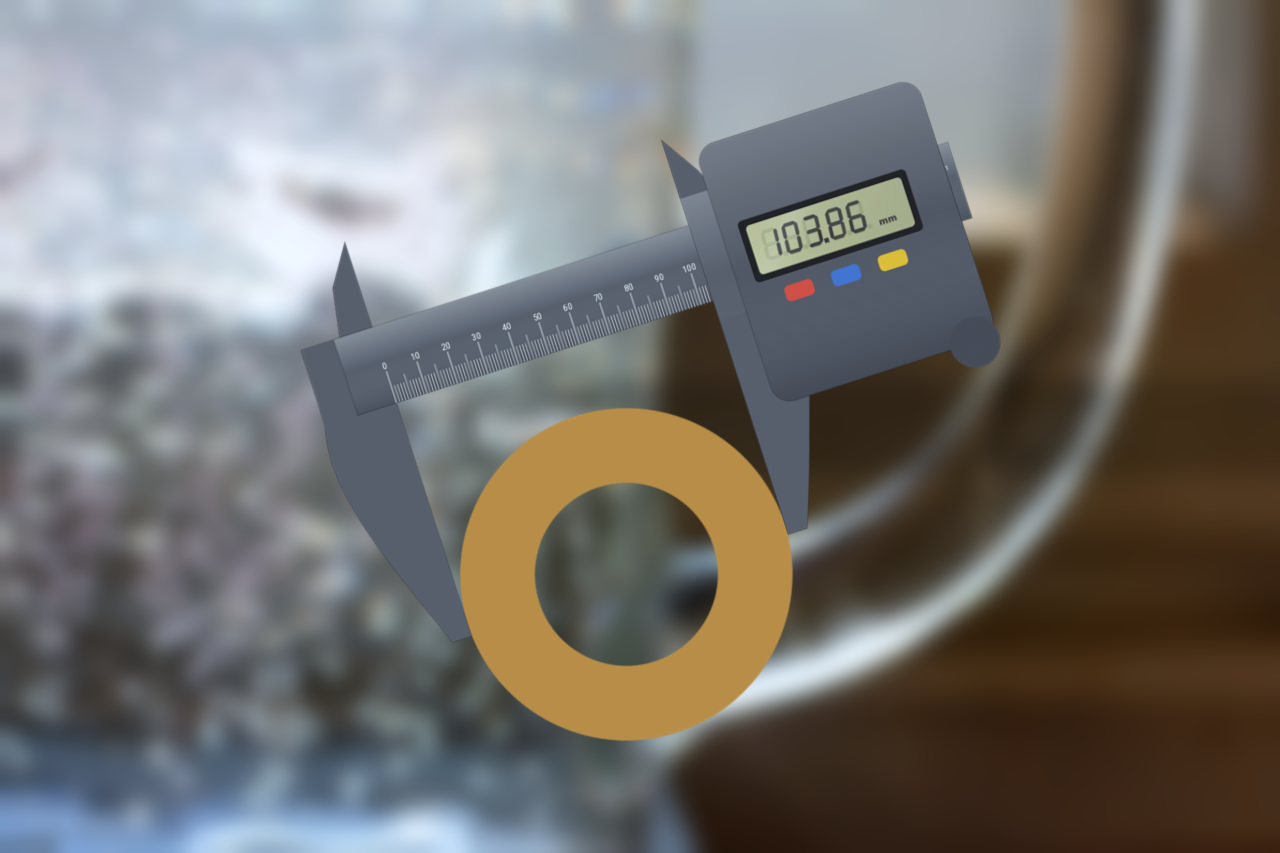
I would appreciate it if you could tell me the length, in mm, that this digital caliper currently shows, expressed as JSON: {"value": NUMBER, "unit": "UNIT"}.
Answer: {"value": 103.86, "unit": "mm"}
